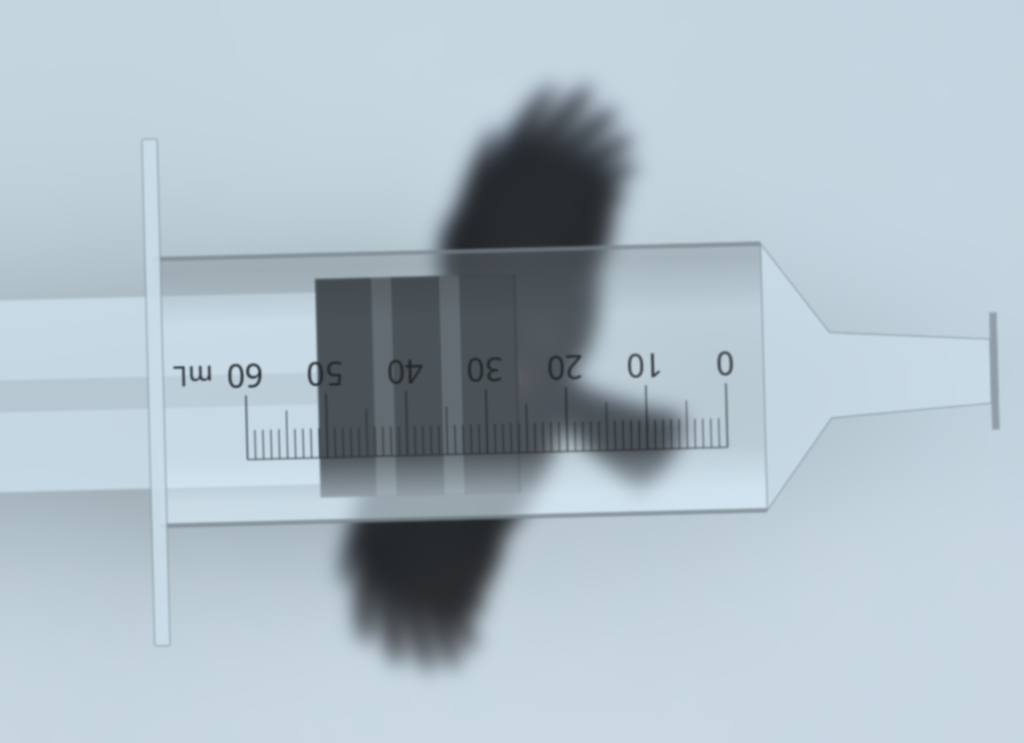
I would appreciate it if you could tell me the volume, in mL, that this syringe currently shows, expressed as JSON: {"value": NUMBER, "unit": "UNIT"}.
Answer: {"value": 26, "unit": "mL"}
